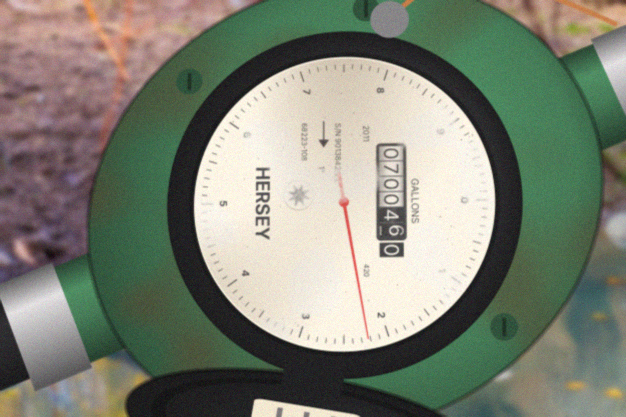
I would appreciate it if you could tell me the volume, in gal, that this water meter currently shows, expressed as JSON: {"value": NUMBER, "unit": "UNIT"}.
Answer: {"value": 700462.2, "unit": "gal"}
